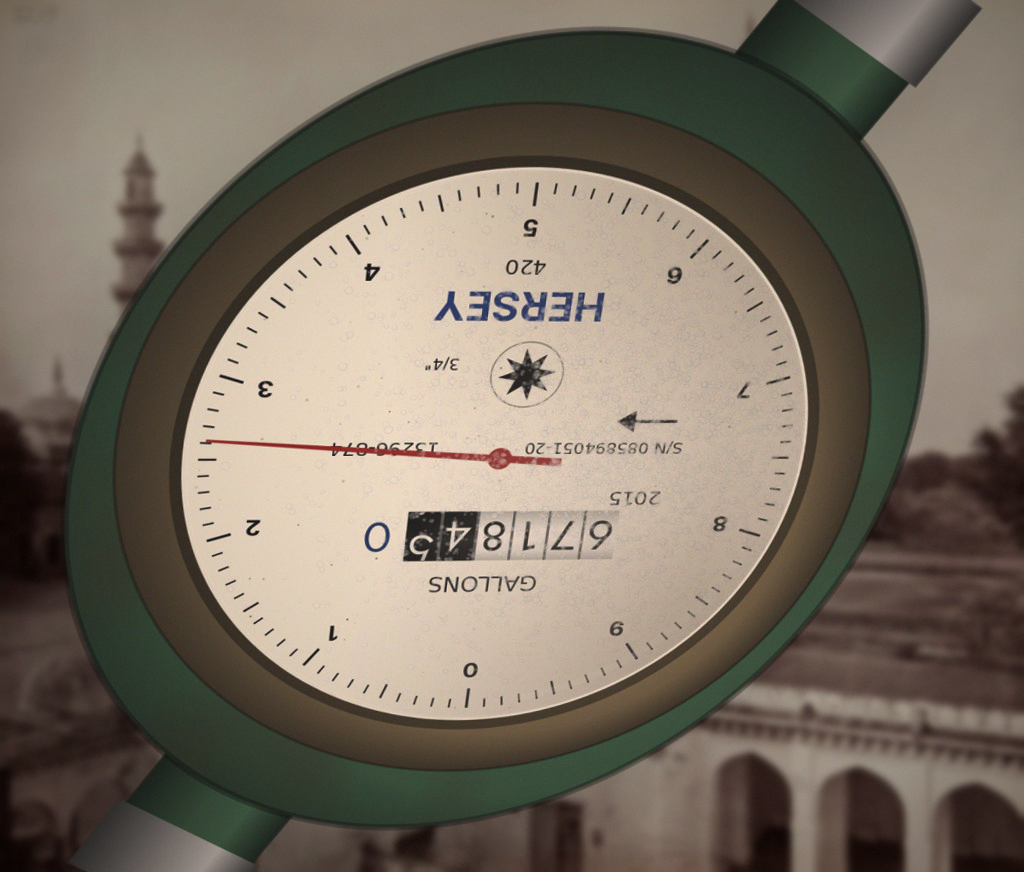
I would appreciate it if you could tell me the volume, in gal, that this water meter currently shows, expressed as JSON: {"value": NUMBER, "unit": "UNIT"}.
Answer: {"value": 6718452.6, "unit": "gal"}
